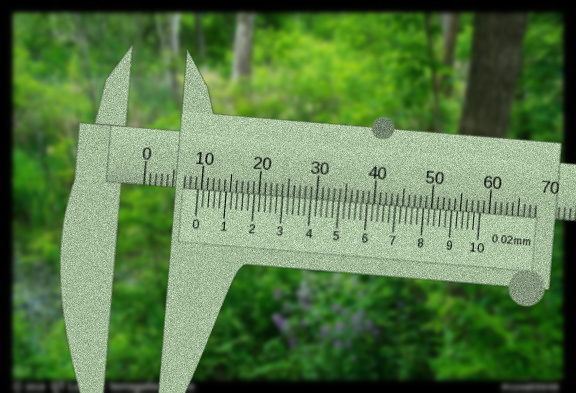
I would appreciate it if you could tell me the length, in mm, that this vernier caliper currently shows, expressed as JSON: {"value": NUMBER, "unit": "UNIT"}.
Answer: {"value": 9.4, "unit": "mm"}
